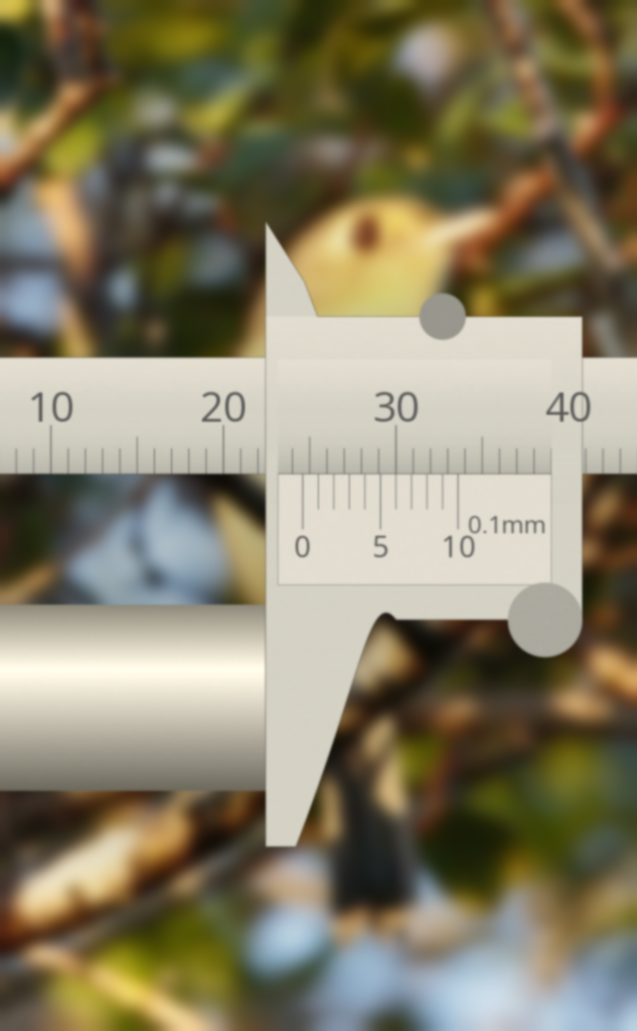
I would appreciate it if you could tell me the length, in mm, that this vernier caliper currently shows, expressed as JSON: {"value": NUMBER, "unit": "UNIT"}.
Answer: {"value": 24.6, "unit": "mm"}
